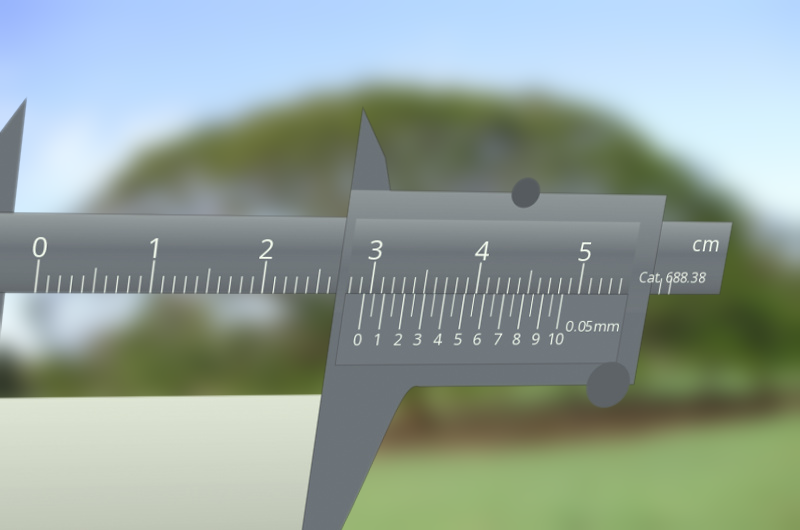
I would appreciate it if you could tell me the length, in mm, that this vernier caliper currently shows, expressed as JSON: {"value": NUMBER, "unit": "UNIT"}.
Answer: {"value": 29.4, "unit": "mm"}
